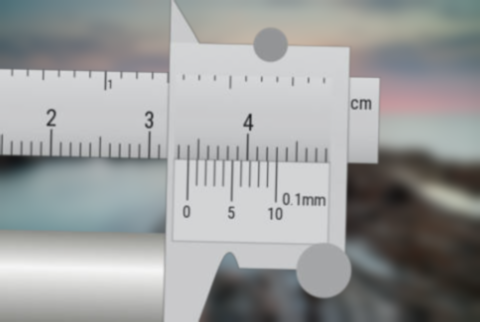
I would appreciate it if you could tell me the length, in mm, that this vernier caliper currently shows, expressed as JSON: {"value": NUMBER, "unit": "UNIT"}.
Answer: {"value": 34.0, "unit": "mm"}
